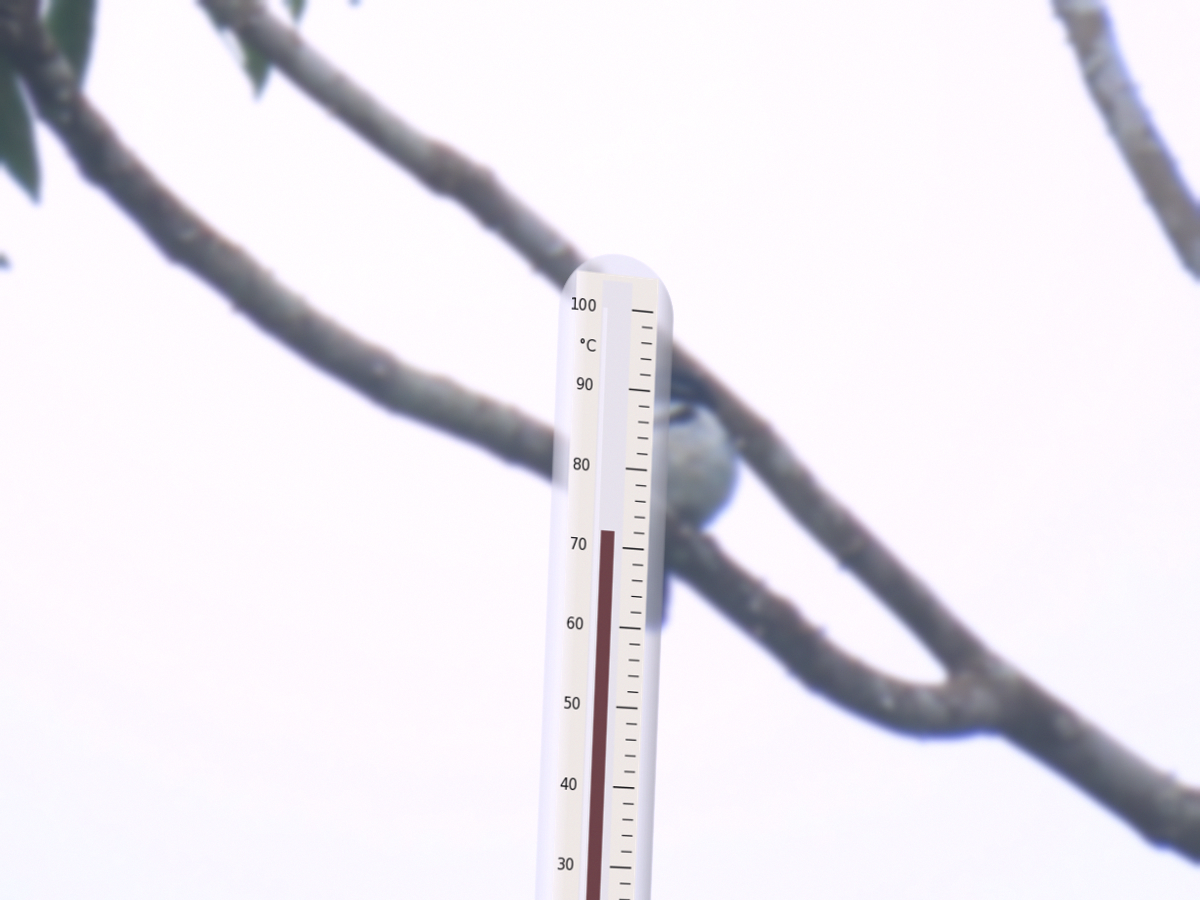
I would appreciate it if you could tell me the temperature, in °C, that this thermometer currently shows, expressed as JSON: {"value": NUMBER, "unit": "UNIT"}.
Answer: {"value": 72, "unit": "°C"}
